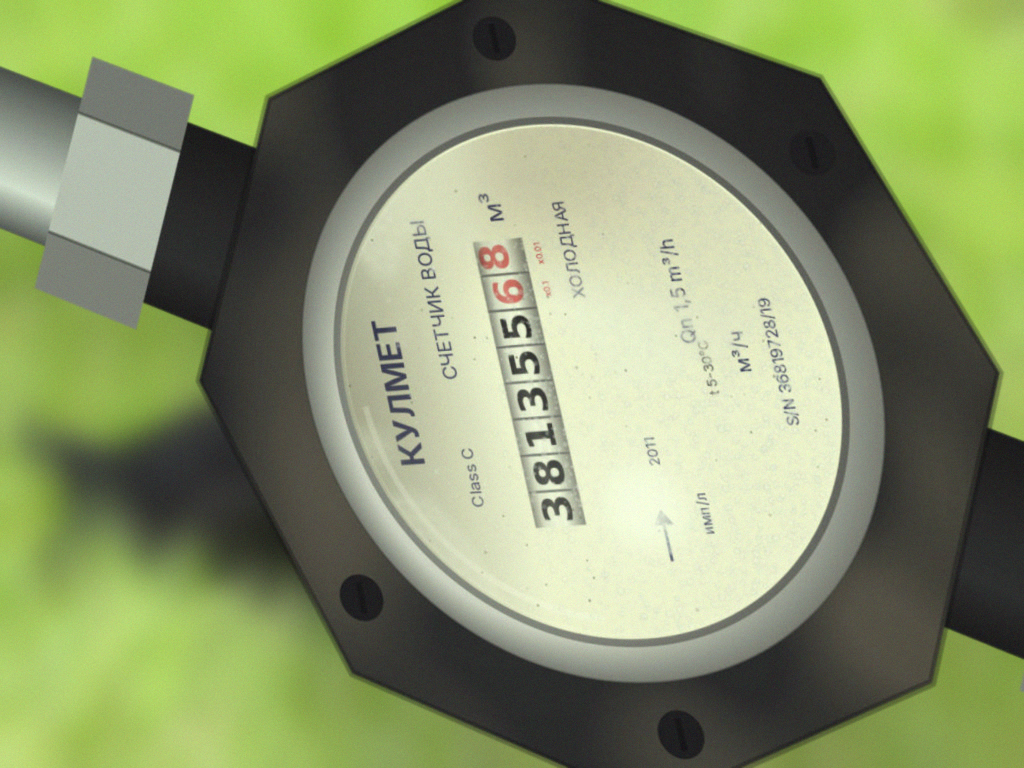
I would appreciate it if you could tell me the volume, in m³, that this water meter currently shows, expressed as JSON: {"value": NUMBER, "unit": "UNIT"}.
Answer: {"value": 381355.68, "unit": "m³"}
